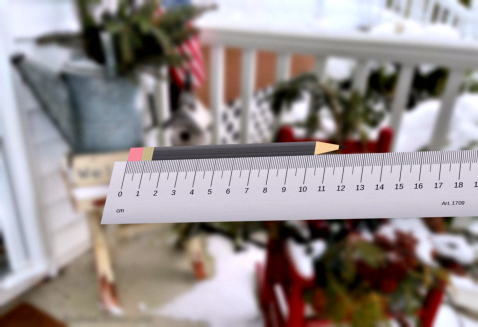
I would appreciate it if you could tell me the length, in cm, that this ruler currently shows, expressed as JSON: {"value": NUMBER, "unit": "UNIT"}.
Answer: {"value": 12, "unit": "cm"}
